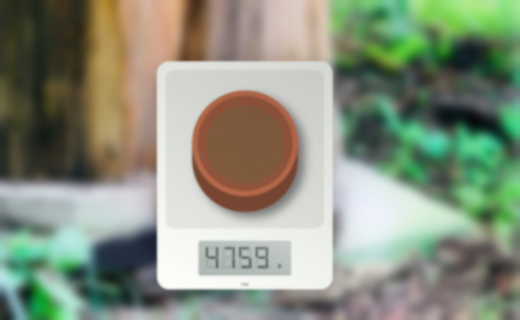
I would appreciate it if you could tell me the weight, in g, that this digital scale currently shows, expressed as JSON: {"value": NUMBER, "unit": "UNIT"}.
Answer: {"value": 4759, "unit": "g"}
